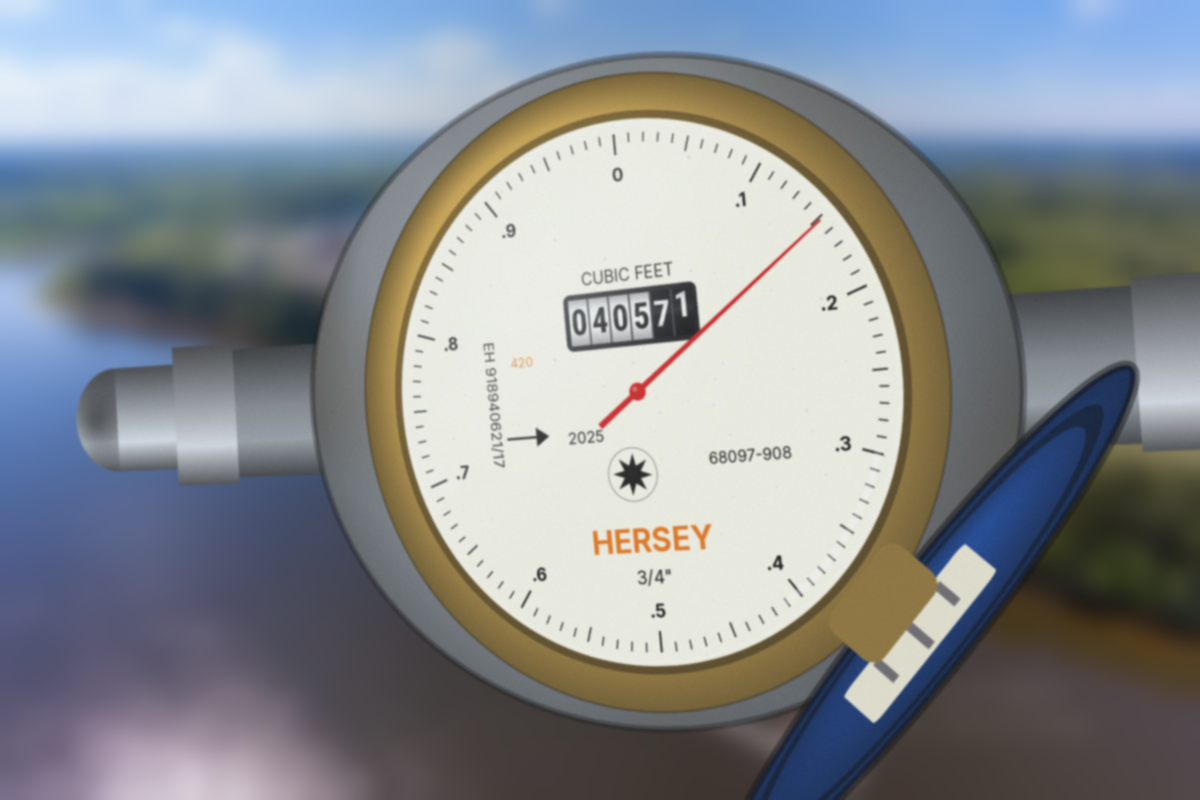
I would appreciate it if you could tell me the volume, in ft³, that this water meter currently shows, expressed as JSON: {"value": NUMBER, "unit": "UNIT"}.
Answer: {"value": 40571.15, "unit": "ft³"}
